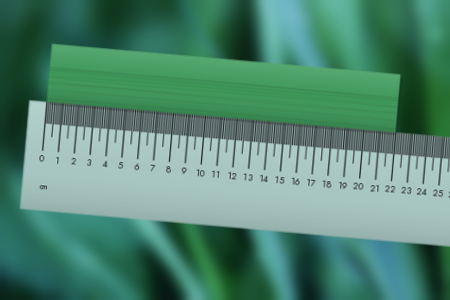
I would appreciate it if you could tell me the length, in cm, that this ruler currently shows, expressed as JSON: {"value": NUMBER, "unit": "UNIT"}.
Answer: {"value": 22, "unit": "cm"}
